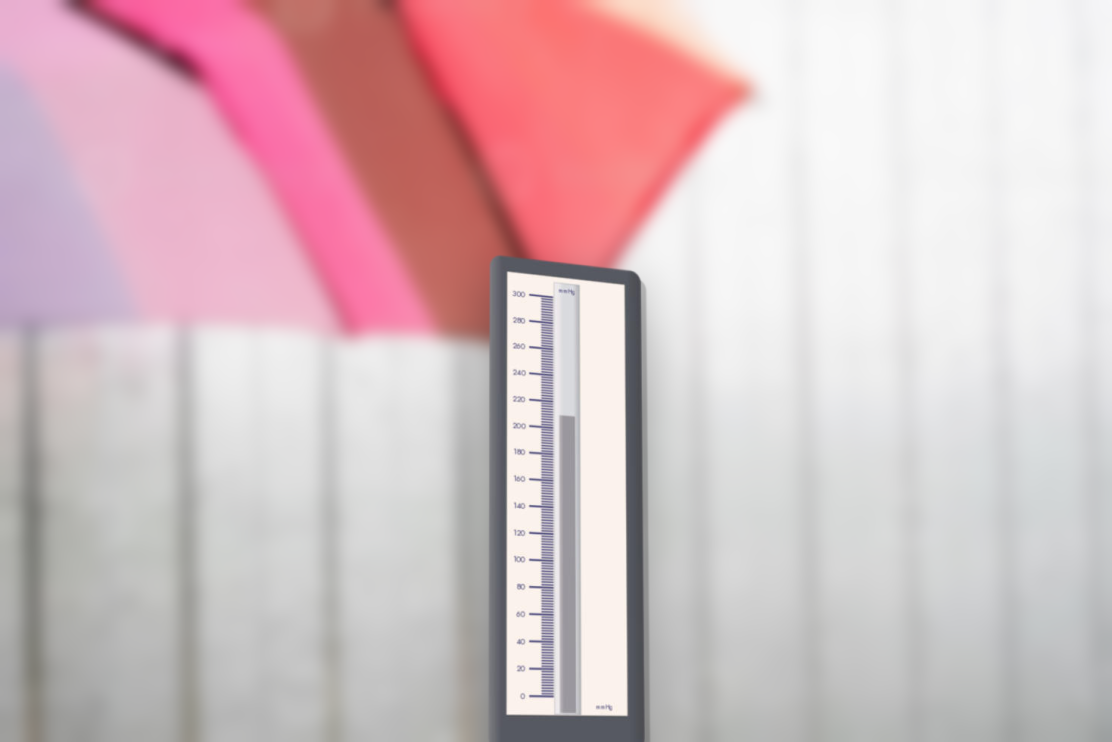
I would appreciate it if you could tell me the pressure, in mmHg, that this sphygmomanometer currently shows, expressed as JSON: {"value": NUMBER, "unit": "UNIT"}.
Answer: {"value": 210, "unit": "mmHg"}
